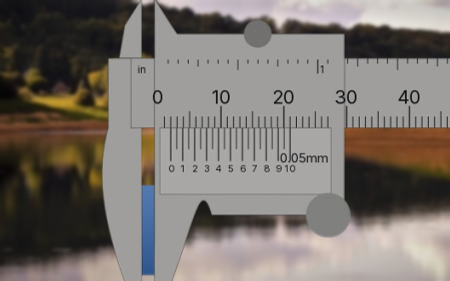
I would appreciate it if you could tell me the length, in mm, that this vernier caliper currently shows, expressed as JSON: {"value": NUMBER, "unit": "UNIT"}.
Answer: {"value": 2.0, "unit": "mm"}
